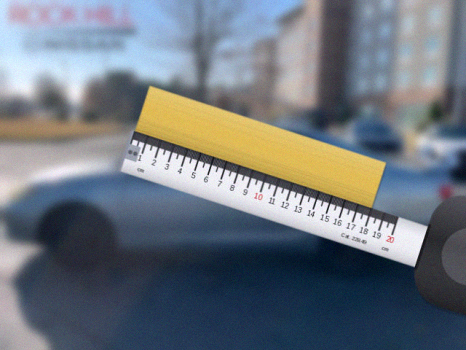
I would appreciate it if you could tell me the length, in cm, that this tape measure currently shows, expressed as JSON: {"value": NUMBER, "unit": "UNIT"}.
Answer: {"value": 18, "unit": "cm"}
